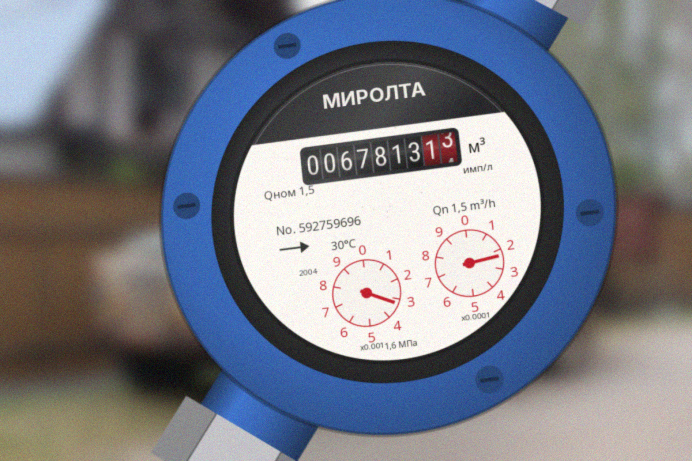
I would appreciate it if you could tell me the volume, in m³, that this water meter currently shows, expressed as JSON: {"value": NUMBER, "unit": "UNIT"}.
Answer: {"value": 67813.1332, "unit": "m³"}
